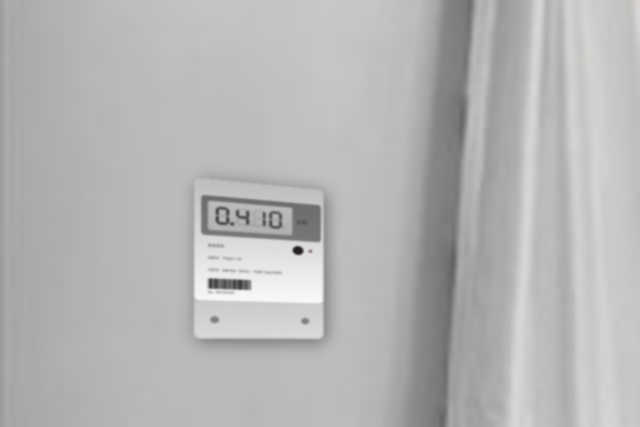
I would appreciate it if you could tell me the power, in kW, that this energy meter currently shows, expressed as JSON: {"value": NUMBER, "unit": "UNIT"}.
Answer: {"value": 0.410, "unit": "kW"}
